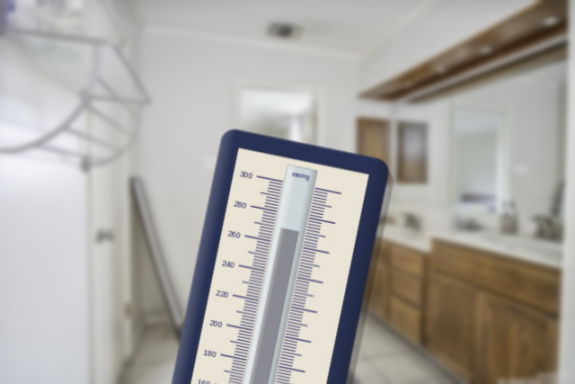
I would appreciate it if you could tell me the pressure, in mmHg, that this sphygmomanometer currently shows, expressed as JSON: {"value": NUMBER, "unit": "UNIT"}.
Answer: {"value": 270, "unit": "mmHg"}
